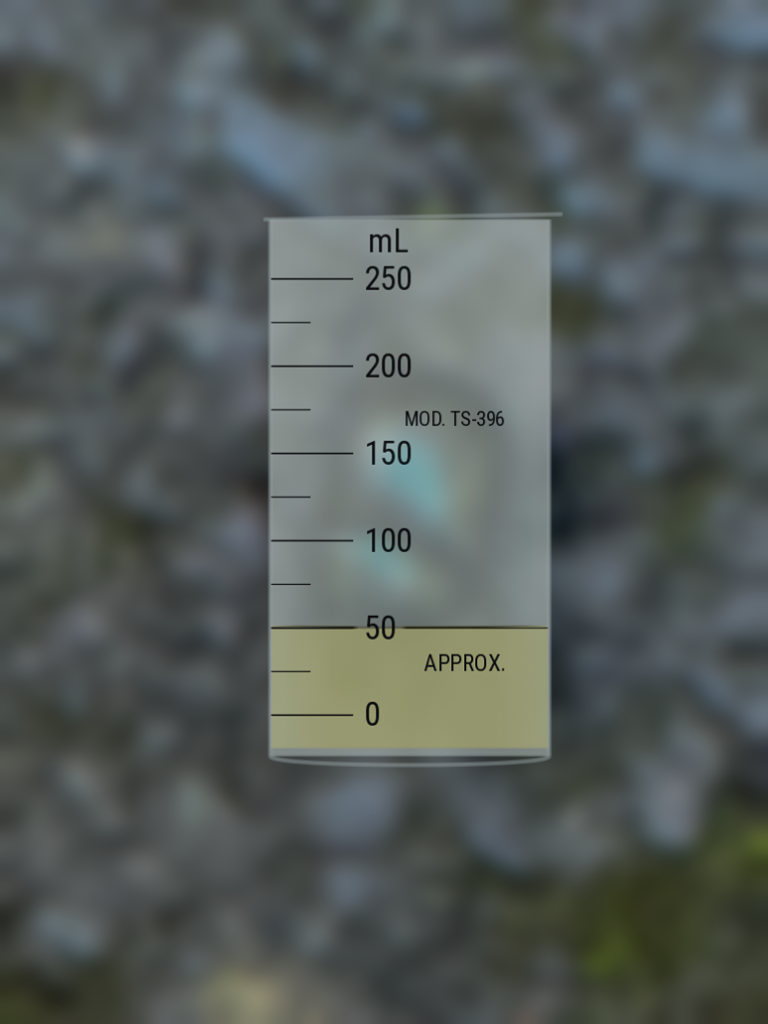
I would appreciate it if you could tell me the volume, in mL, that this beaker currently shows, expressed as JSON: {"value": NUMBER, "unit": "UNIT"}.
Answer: {"value": 50, "unit": "mL"}
